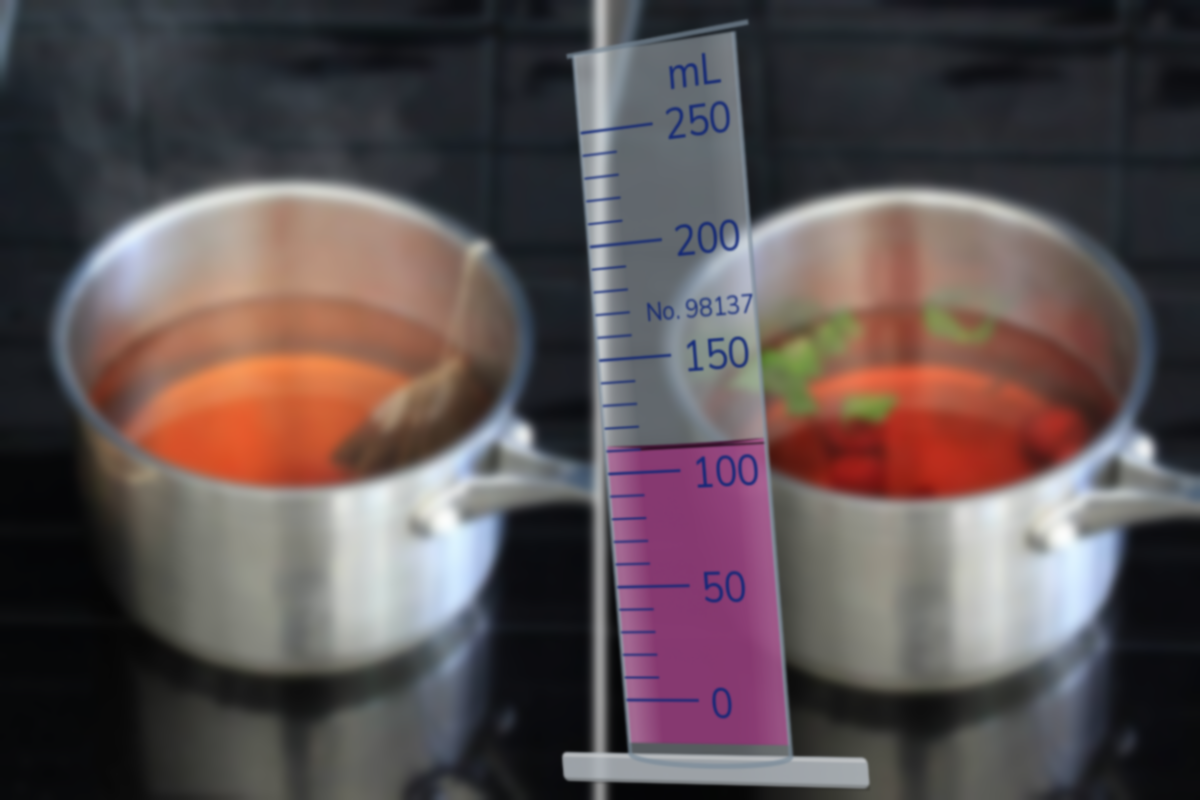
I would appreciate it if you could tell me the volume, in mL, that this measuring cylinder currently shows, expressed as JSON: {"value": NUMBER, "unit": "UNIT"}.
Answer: {"value": 110, "unit": "mL"}
